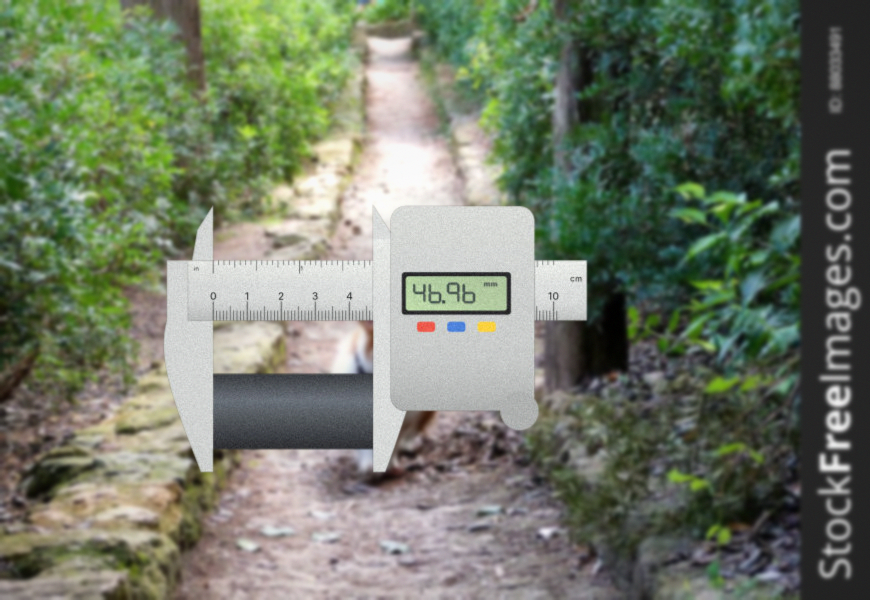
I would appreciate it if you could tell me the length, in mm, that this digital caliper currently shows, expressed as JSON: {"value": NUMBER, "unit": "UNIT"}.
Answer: {"value": 46.96, "unit": "mm"}
